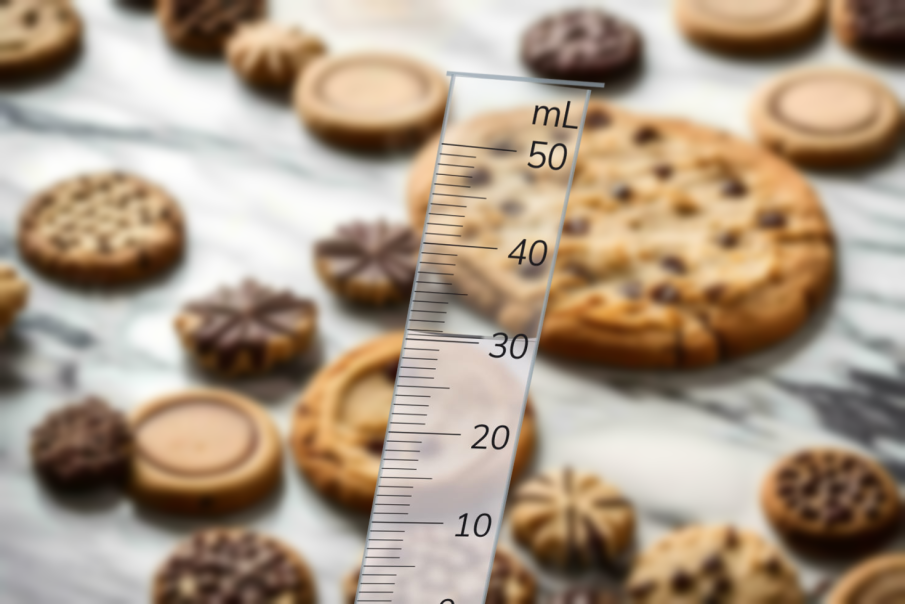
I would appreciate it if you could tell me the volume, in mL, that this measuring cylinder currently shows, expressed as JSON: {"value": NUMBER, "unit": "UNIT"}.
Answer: {"value": 30.5, "unit": "mL"}
